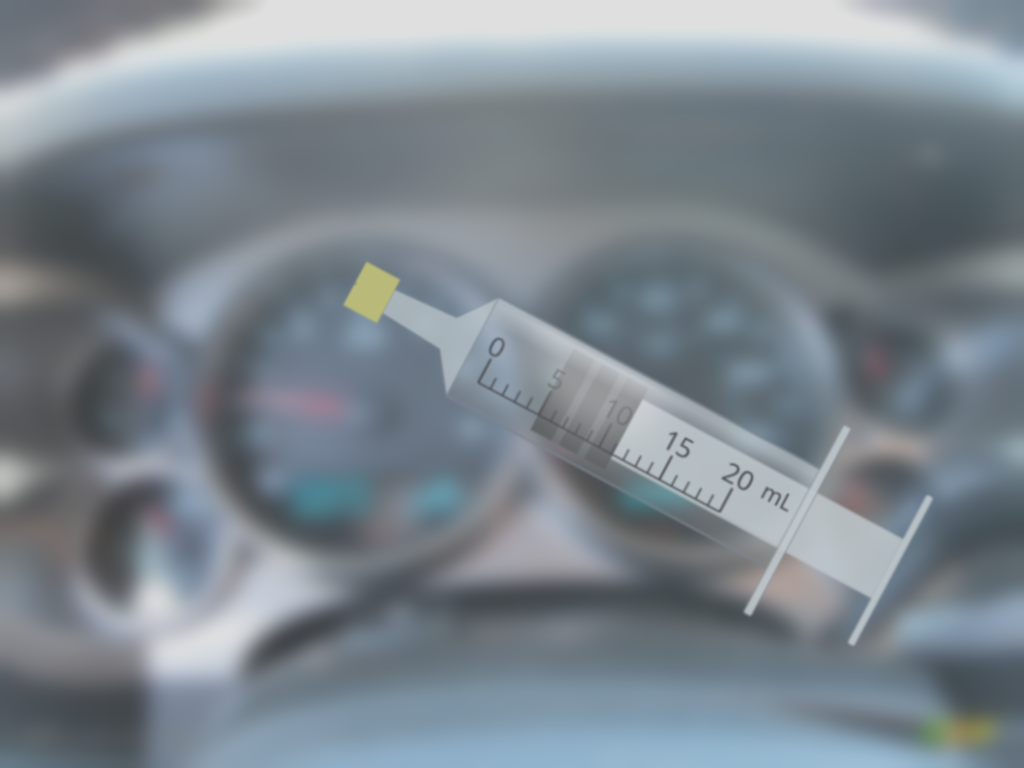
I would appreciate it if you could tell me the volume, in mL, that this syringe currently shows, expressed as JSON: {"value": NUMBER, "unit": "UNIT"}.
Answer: {"value": 5, "unit": "mL"}
